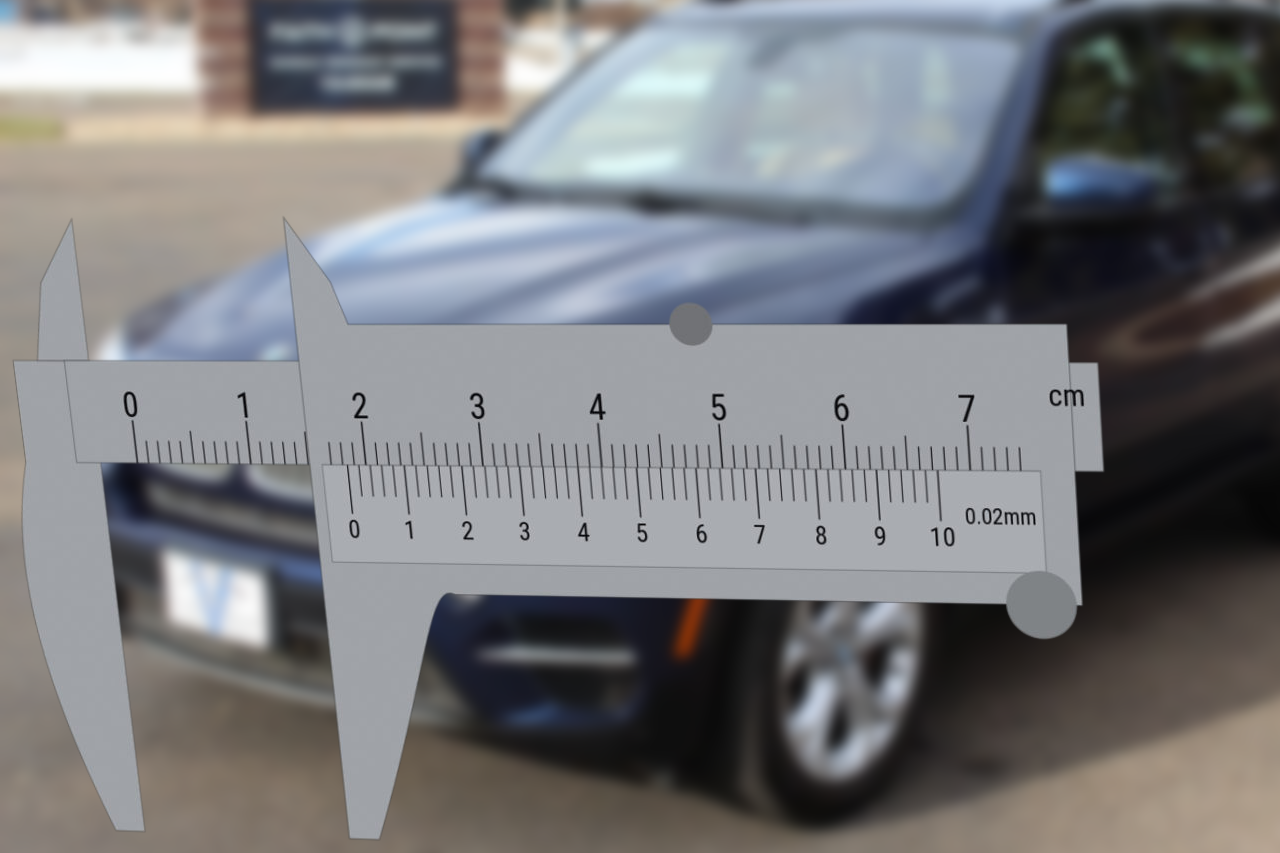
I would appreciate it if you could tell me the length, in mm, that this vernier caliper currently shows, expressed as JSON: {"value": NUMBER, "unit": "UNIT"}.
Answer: {"value": 18.4, "unit": "mm"}
